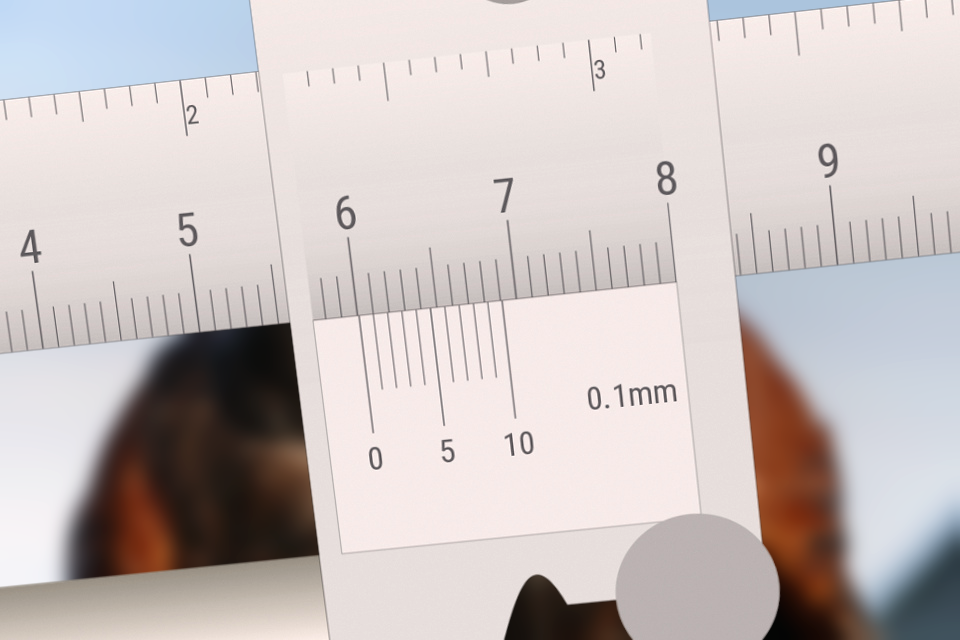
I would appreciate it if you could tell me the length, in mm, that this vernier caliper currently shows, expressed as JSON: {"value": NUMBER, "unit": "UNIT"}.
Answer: {"value": 60.1, "unit": "mm"}
